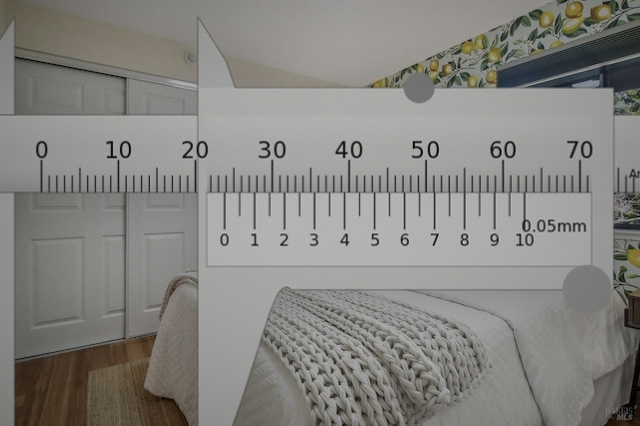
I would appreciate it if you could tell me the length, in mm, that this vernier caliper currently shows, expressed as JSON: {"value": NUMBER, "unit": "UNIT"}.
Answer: {"value": 23.8, "unit": "mm"}
